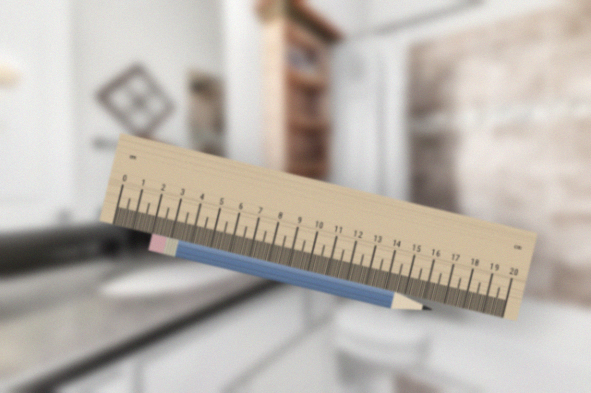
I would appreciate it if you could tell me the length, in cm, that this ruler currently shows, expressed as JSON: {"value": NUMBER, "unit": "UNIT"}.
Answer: {"value": 14.5, "unit": "cm"}
